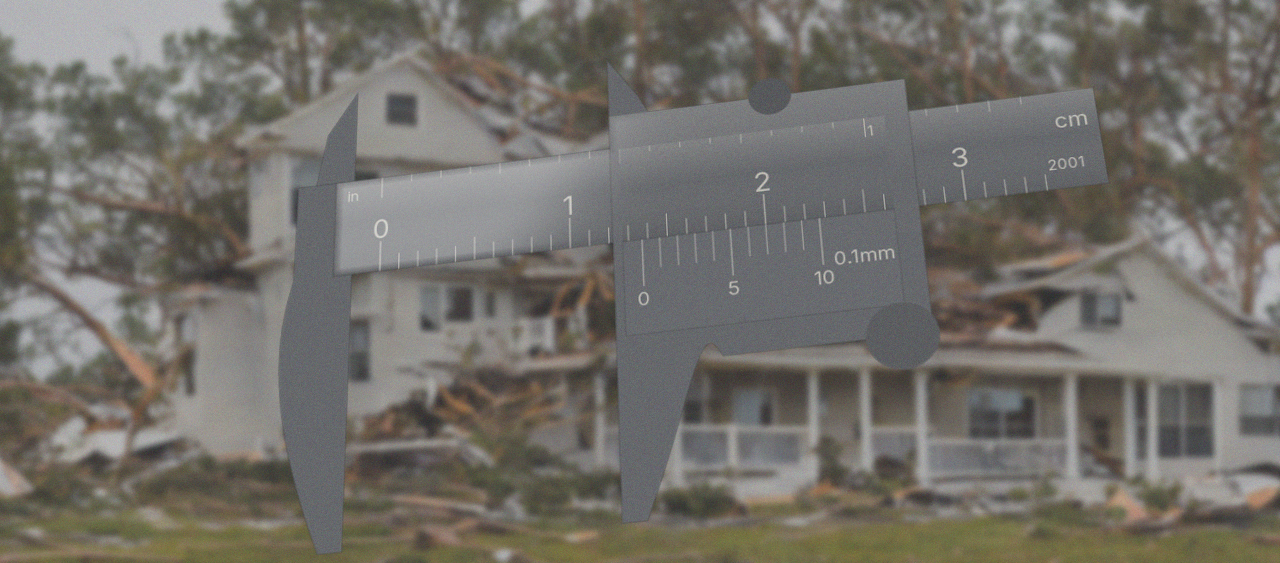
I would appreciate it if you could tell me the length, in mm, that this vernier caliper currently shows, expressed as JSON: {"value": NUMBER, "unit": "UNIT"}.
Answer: {"value": 13.7, "unit": "mm"}
